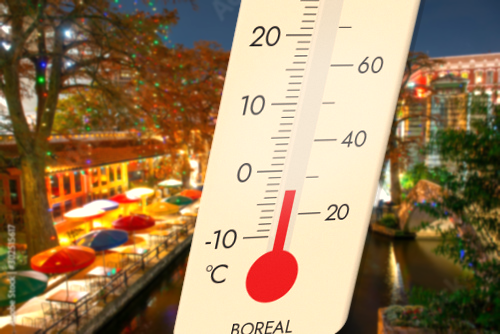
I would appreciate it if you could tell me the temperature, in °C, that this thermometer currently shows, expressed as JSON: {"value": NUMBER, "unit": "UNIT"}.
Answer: {"value": -3, "unit": "°C"}
